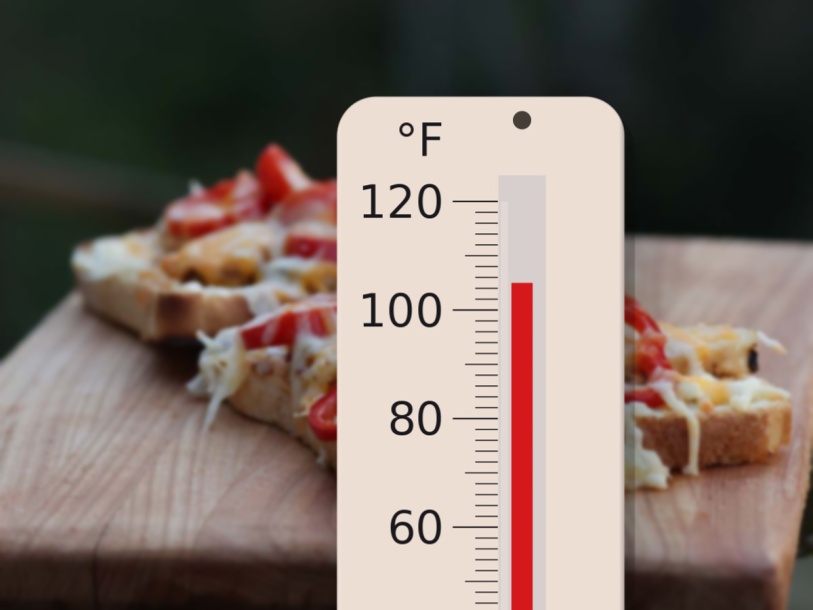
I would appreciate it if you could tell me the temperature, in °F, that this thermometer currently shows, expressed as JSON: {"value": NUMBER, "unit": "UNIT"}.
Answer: {"value": 105, "unit": "°F"}
